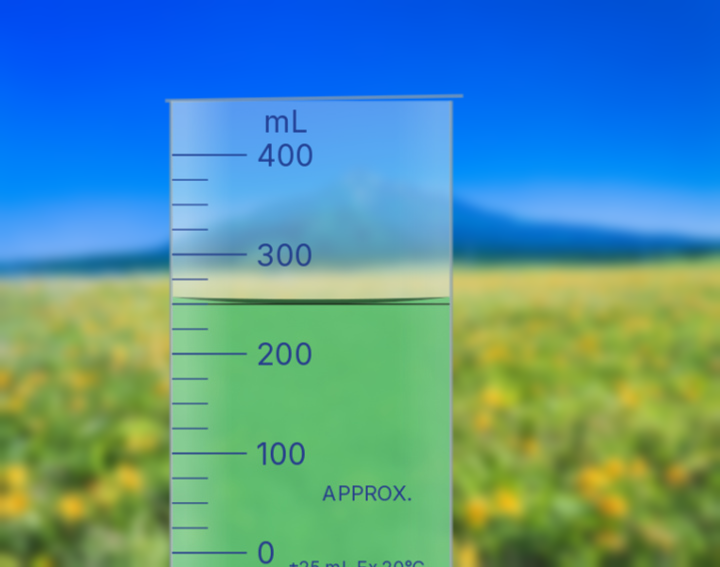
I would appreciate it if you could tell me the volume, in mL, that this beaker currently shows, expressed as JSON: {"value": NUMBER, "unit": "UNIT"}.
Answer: {"value": 250, "unit": "mL"}
